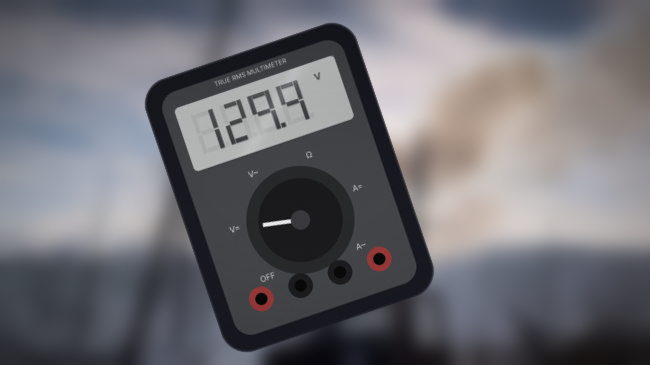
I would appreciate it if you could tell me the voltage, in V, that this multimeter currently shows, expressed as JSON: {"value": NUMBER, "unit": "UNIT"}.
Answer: {"value": 129.9, "unit": "V"}
